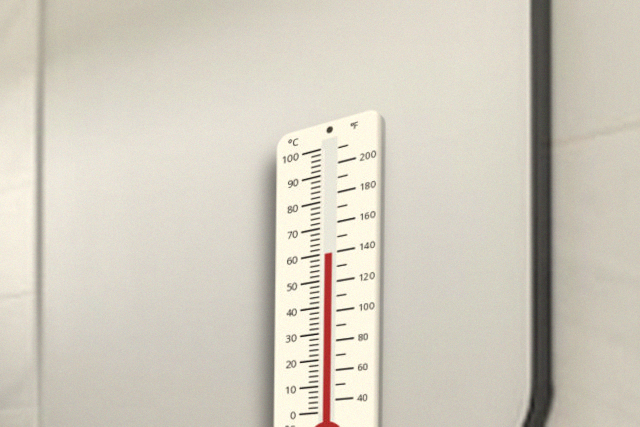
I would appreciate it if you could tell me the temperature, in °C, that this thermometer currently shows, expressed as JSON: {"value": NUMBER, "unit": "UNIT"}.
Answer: {"value": 60, "unit": "°C"}
